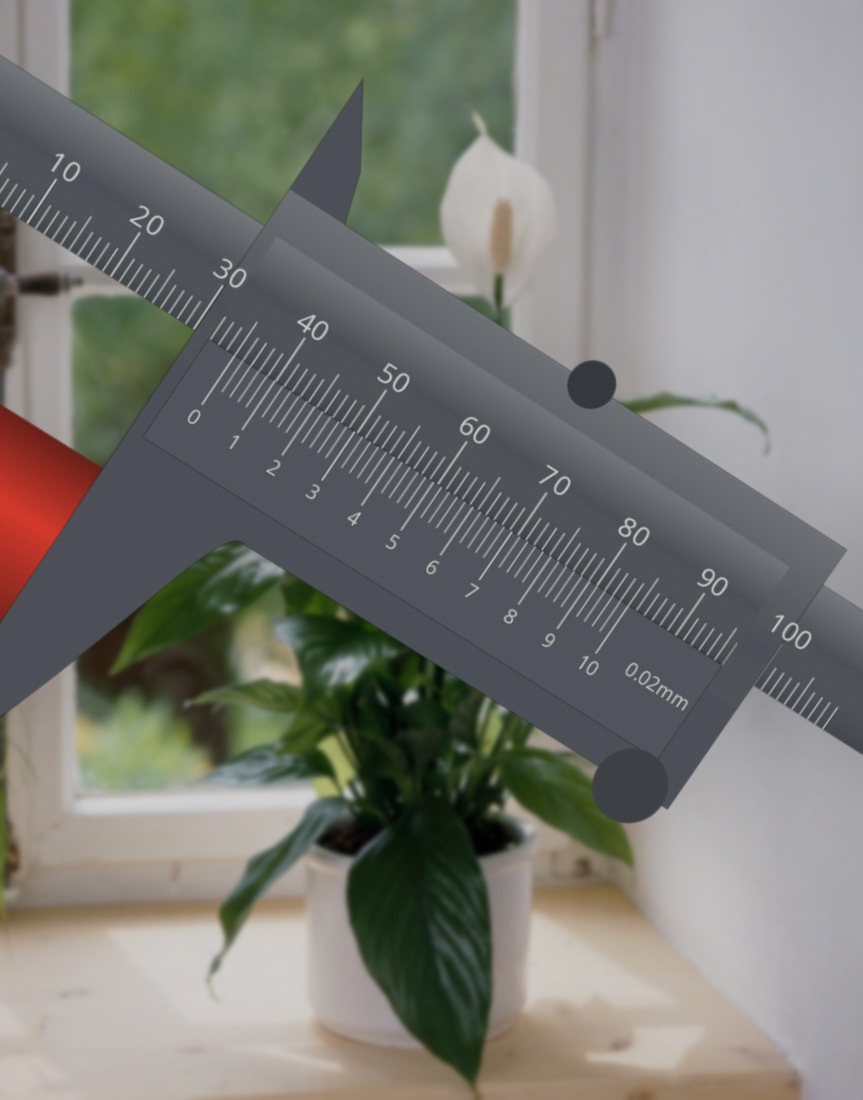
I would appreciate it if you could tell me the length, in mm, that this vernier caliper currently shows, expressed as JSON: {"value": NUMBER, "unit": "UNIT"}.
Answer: {"value": 35.0, "unit": "mm"}
